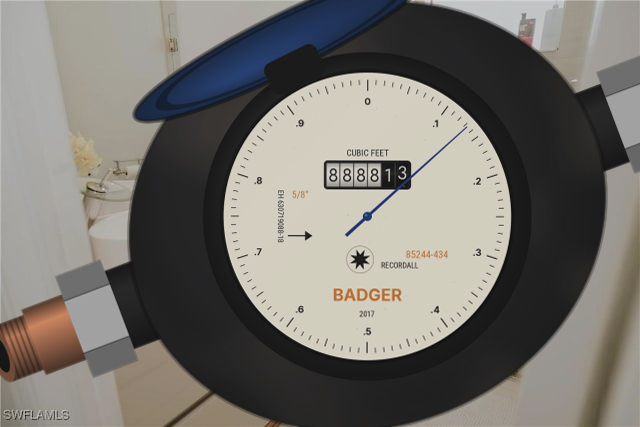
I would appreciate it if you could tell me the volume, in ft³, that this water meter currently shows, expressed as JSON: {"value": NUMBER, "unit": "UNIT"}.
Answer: {"value": 888813.13, "unit": "ft³"}
